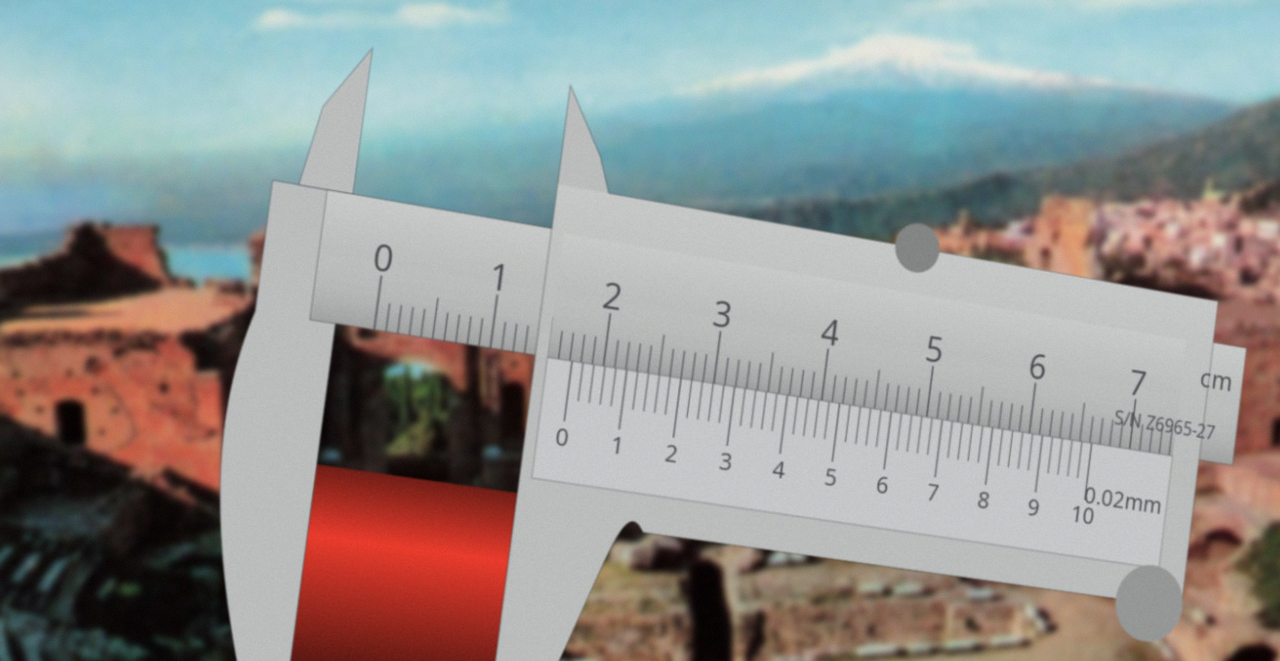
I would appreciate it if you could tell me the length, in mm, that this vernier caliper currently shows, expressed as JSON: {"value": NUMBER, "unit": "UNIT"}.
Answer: {"value": 17.2, "unit": "mm"}
